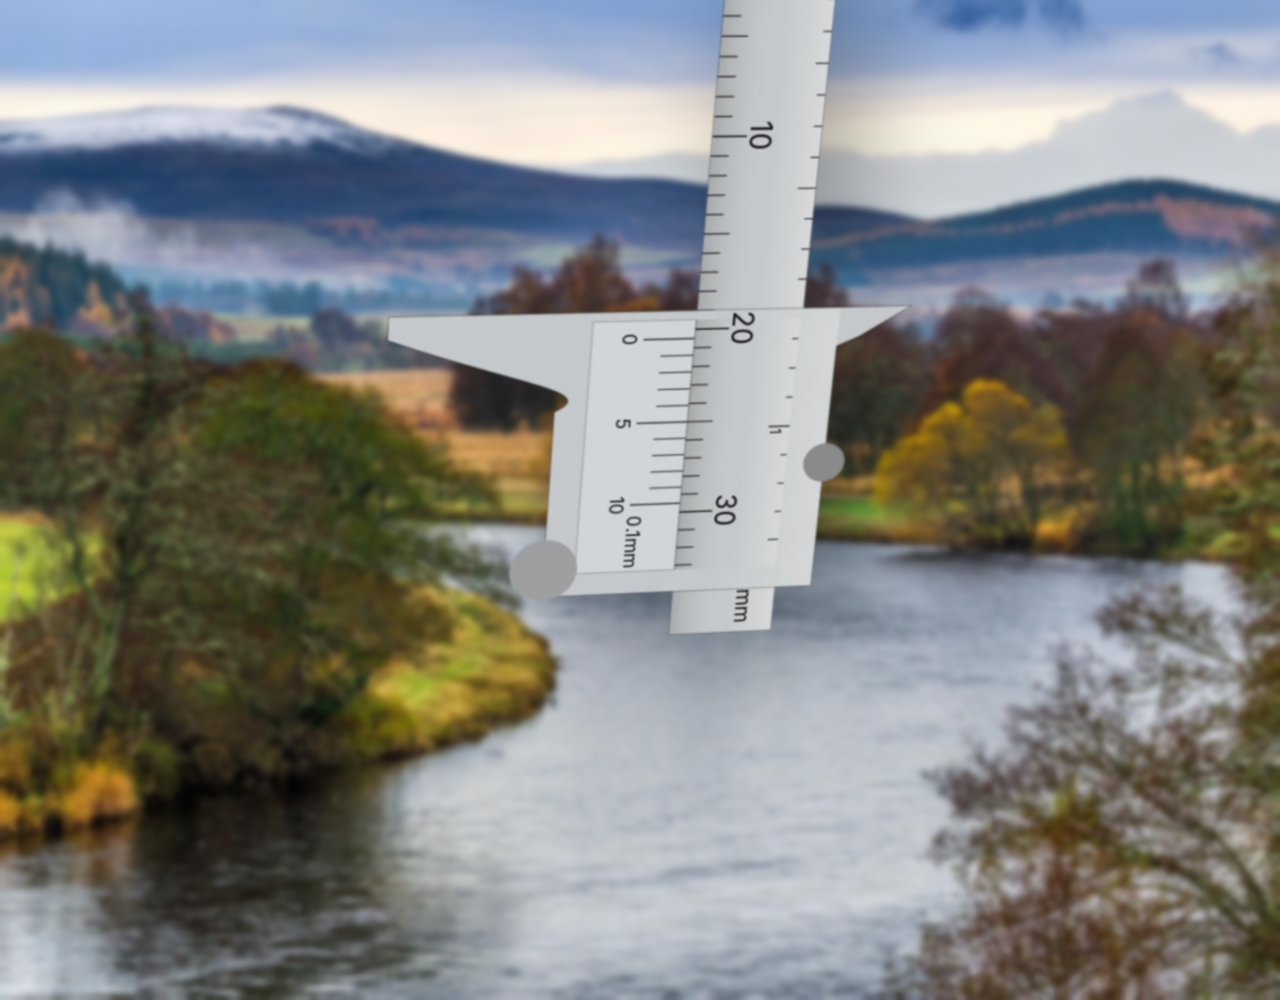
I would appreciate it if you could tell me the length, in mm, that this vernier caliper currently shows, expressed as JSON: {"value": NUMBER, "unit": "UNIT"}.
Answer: {"value": 20.5, "unit": "mm"}
